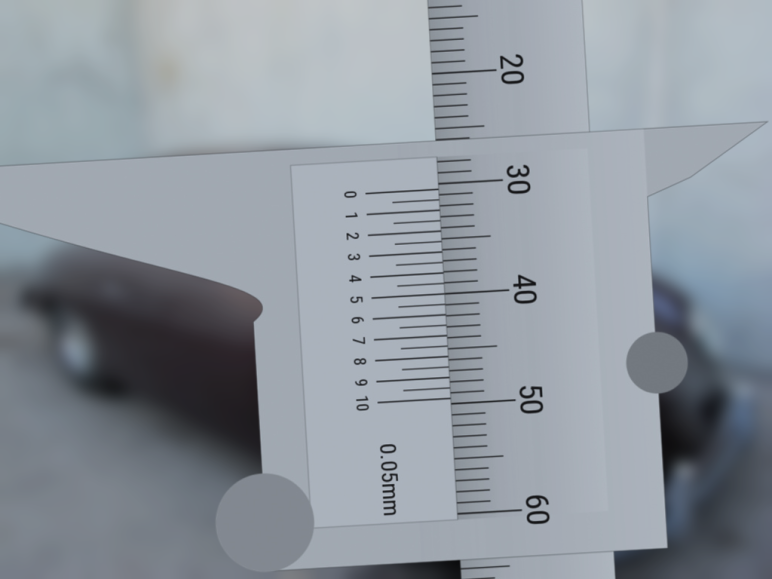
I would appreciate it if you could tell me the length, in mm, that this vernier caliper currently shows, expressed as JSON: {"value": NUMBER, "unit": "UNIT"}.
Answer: {"value": 30.5, "unit": "mm"}
